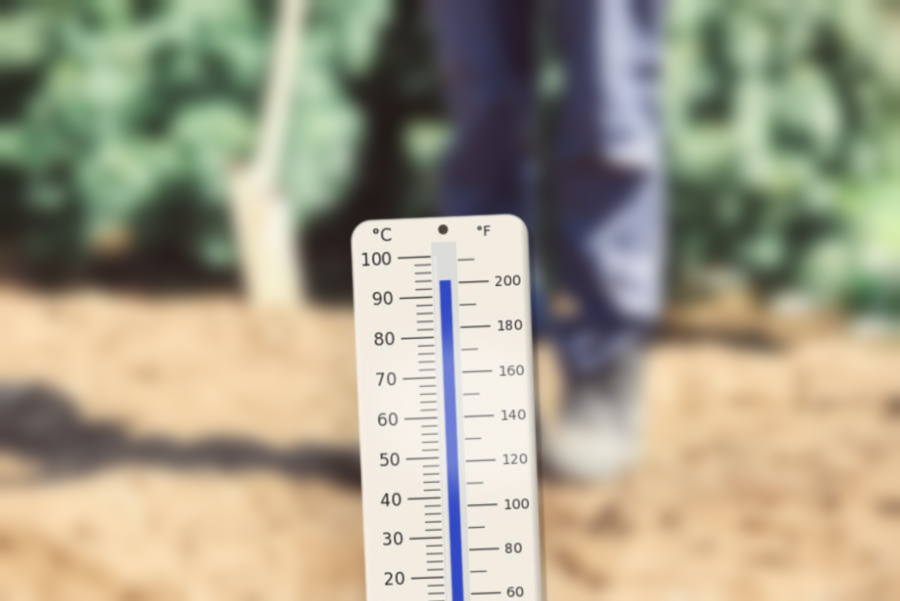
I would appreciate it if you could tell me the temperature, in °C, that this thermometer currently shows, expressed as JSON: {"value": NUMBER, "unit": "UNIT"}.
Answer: {"value": 94, "unit": "°C"}
